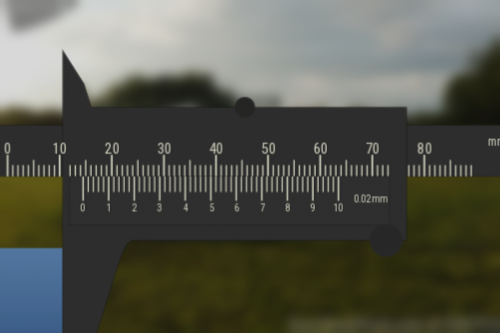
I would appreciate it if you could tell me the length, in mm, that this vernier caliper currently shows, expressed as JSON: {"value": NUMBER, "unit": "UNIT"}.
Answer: {"value": 14.5, "unit": "mm"}
